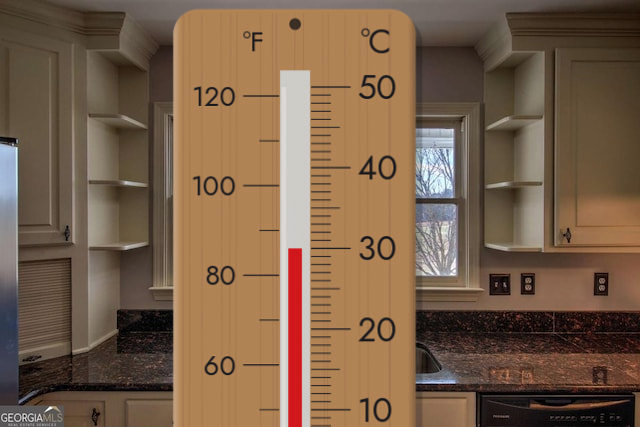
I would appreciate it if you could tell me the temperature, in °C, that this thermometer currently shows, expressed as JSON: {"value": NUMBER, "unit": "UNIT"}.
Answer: {"value": 30, "unit": "°C"}
